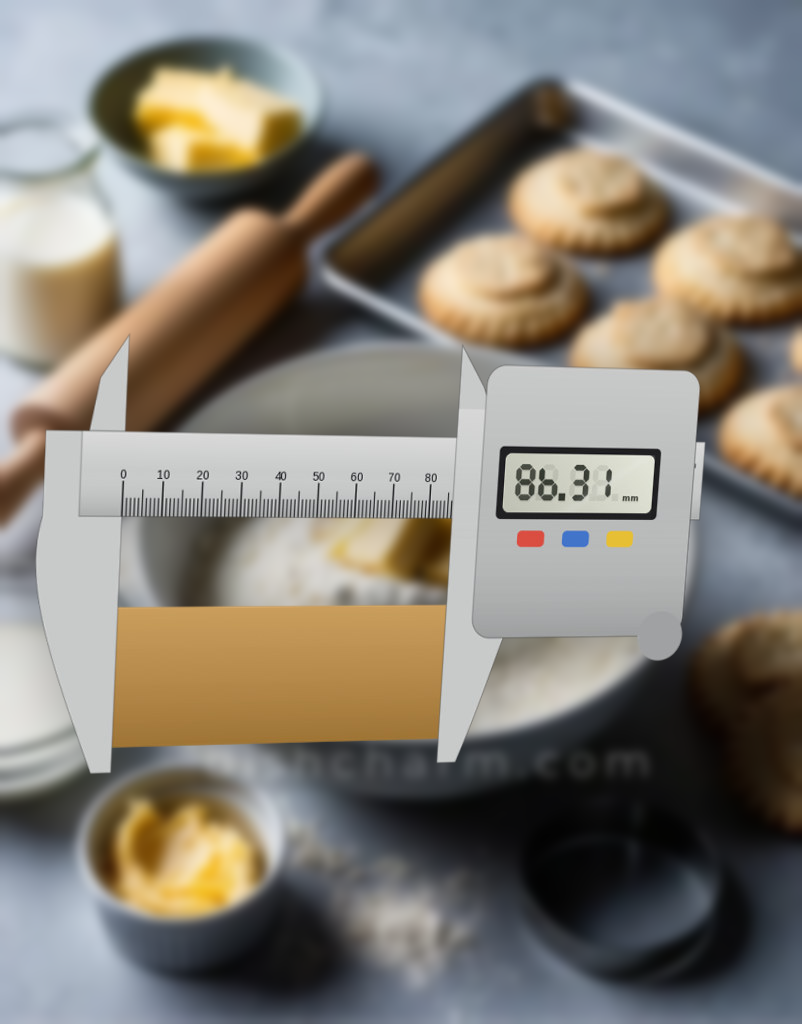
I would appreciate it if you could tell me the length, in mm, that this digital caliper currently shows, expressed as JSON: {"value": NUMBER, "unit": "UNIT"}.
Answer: {"value": 86.31, "unit": "mm"}
